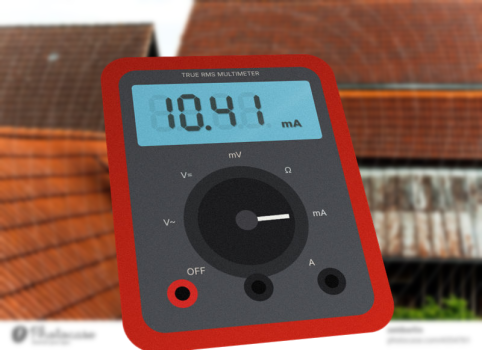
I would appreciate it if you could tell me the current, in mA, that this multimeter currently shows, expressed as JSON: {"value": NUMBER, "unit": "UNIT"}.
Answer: {"value": 10.41, "unit": "mA"}
